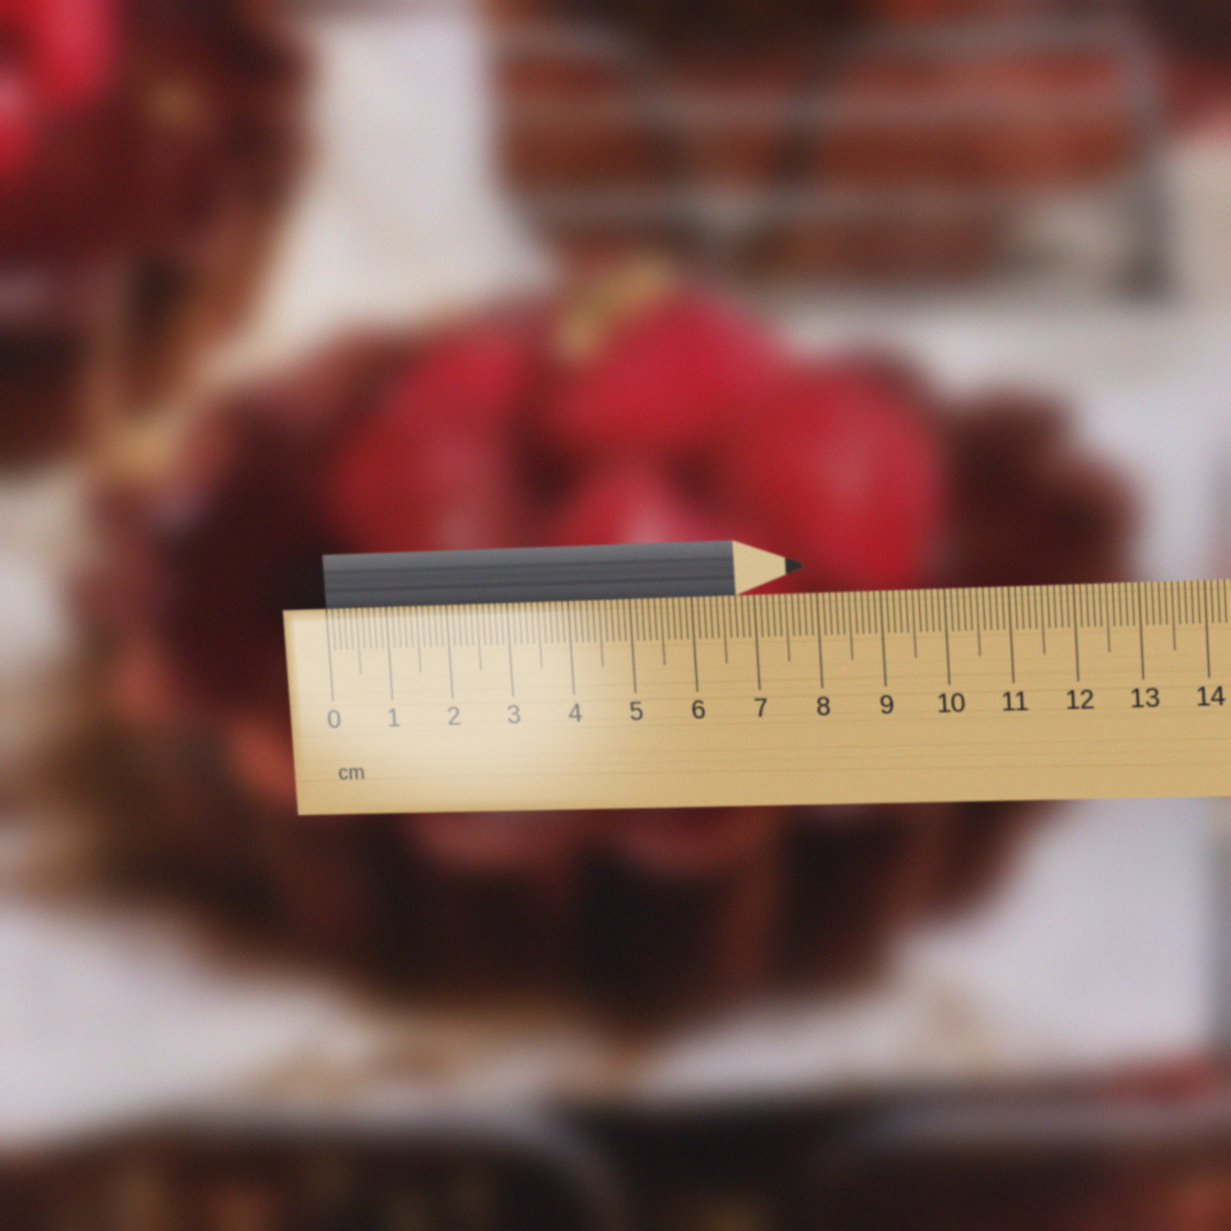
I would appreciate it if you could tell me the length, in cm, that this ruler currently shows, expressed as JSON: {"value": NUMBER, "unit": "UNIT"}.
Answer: {"value": 7.8, "unit": "cm"}
